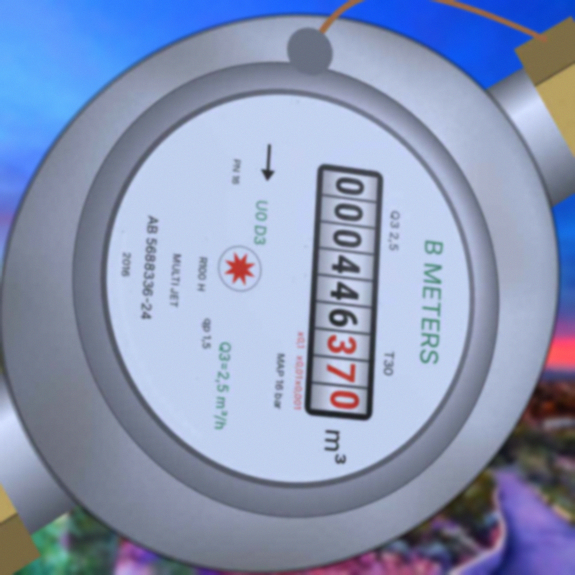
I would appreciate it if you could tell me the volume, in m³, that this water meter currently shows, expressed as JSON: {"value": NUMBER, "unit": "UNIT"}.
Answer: {"value": 446.370, "unit": "m³"}
